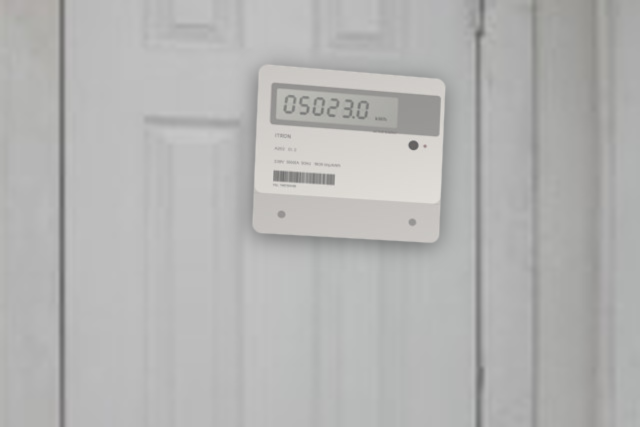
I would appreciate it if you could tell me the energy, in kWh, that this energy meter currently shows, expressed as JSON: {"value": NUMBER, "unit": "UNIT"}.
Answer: {"value": 5023.0, "unit": "kWh"}
